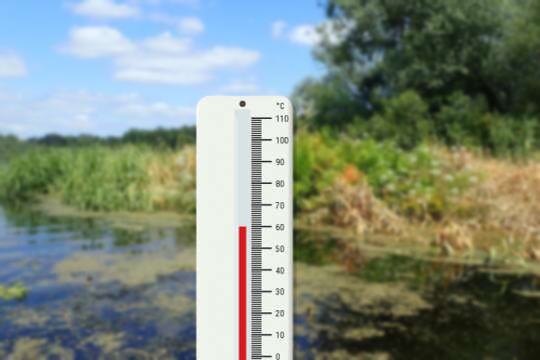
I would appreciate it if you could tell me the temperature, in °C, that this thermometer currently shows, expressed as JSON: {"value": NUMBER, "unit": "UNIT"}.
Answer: {"value": 60, "unit": "°C"}
